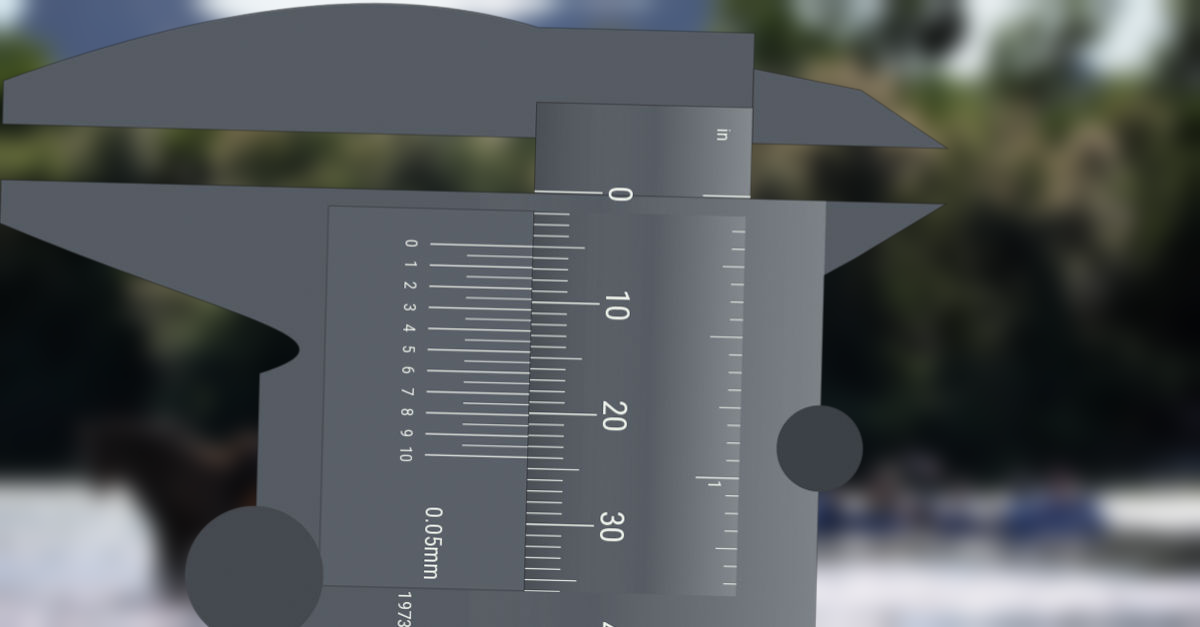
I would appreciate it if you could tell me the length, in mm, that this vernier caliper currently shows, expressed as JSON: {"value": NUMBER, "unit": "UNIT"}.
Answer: {"value": 5.0, "unit": "mm"}
